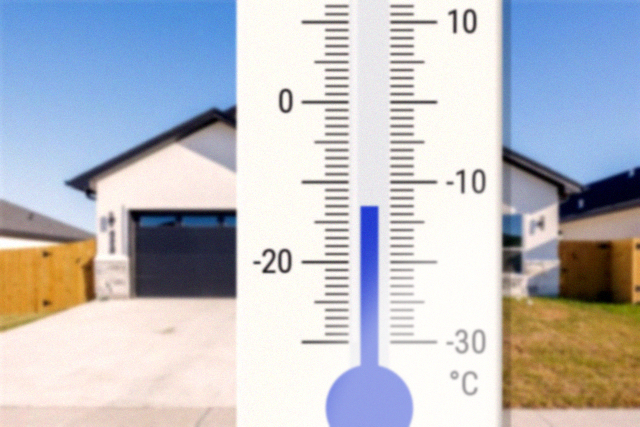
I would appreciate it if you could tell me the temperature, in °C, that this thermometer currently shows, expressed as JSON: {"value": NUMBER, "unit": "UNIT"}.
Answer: {"value": -13, "unit": "°C"}
